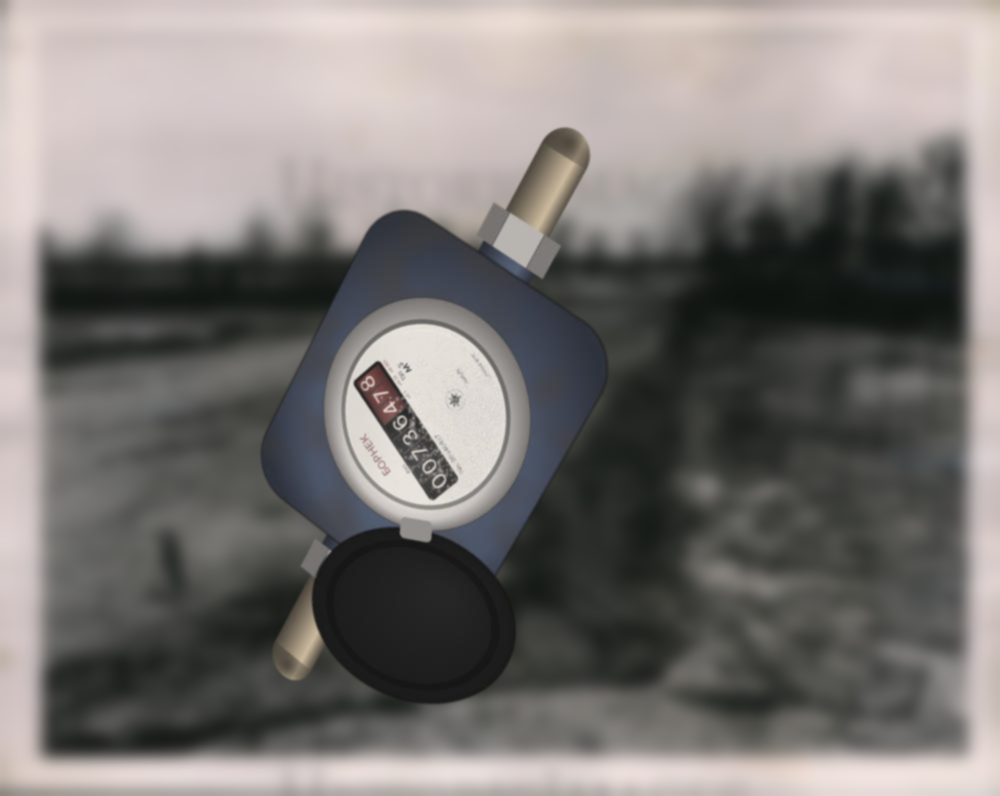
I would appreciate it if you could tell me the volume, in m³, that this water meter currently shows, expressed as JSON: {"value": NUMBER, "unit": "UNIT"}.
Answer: {"value": 736.478, "unit": "m³"}
